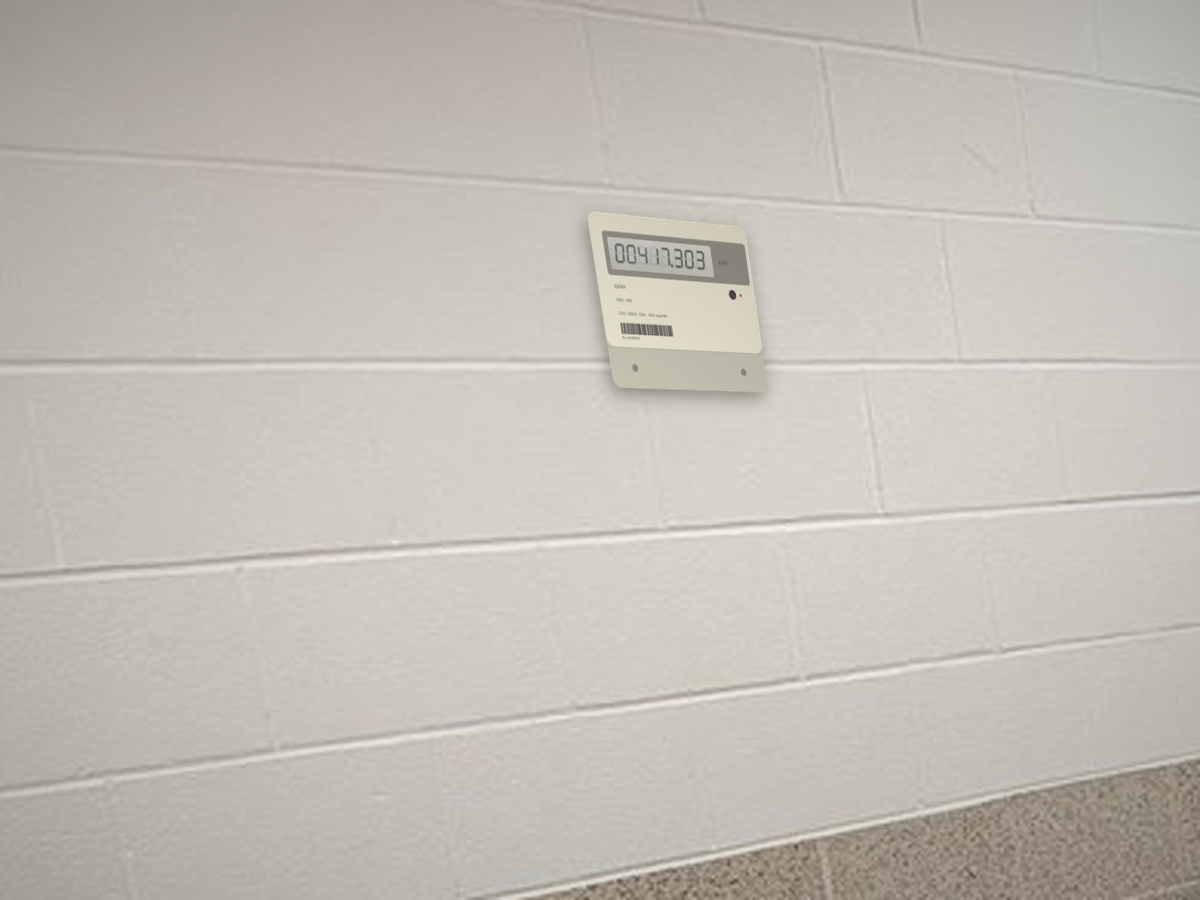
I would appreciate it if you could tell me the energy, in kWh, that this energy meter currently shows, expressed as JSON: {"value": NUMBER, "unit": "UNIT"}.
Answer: {"value": 417.303, "unit": "kWh"}
